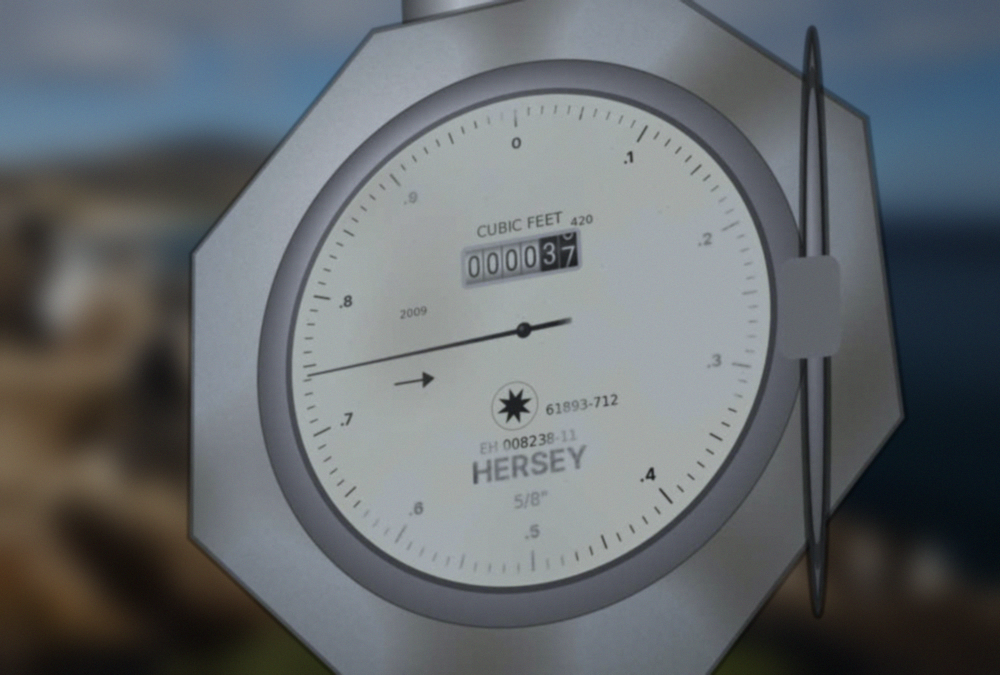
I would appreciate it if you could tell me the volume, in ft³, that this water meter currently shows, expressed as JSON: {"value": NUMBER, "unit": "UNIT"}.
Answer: {"value": 36.74, "unit": "ft³"}
